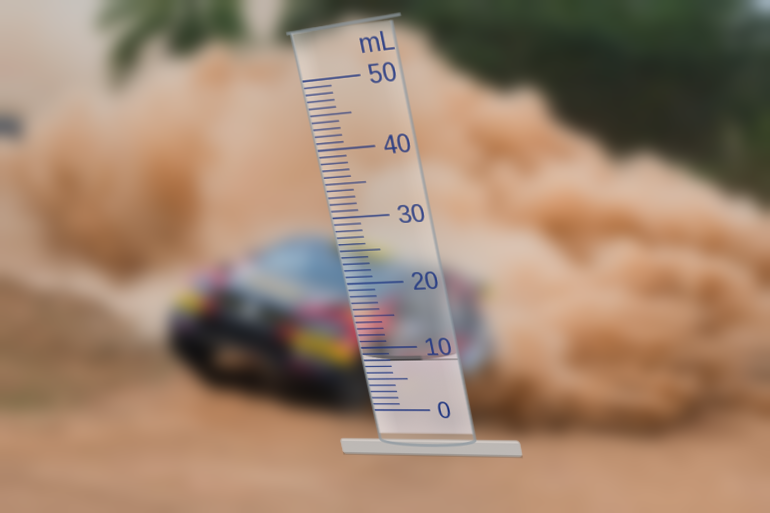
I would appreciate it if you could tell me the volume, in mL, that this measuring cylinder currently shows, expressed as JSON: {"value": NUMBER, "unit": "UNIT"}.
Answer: {"value": 8, "unit": "mL"}
